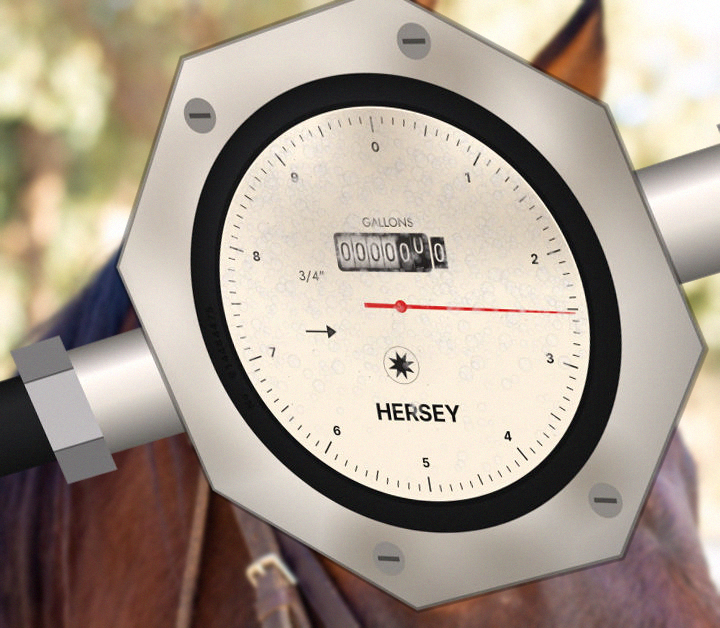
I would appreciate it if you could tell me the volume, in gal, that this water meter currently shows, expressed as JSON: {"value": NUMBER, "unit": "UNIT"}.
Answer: {"value": 2.5, "unit": "gal"}
